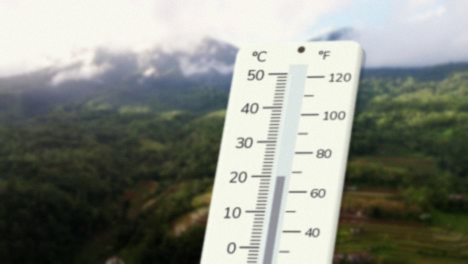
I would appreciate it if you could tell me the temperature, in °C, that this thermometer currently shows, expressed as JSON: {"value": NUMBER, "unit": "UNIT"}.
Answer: {"value": 20, "unit": "°C"}
